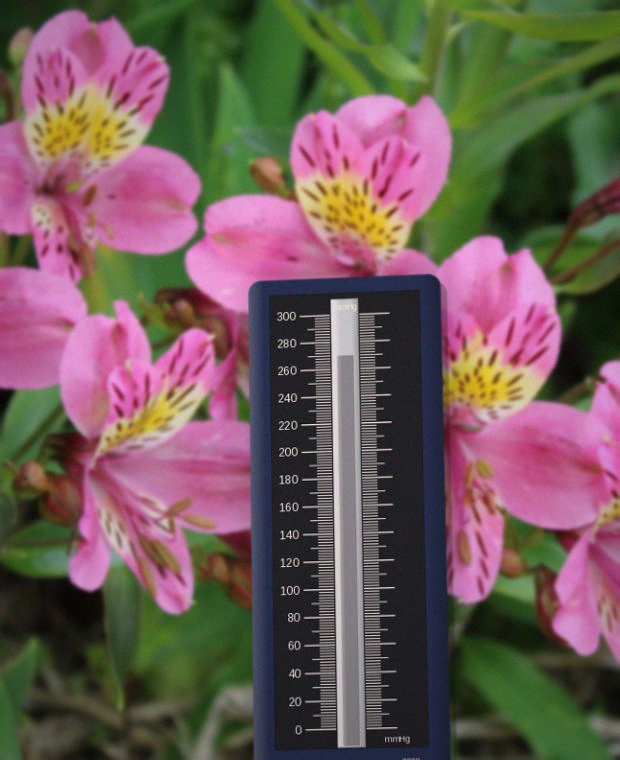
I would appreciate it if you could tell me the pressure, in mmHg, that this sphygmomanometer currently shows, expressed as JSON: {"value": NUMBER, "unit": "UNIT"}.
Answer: {"value": 270, "unit": "mmHg"}
